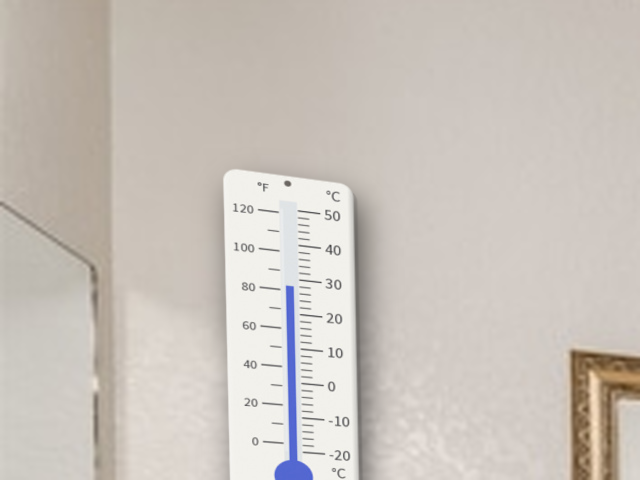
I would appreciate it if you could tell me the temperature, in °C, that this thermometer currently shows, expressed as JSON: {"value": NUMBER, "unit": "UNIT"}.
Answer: {"value": 28, "unit": "°C"}
